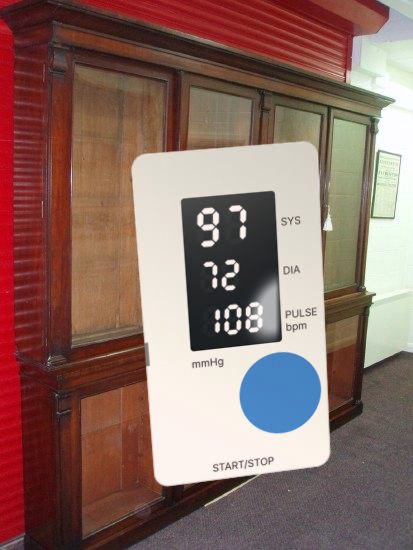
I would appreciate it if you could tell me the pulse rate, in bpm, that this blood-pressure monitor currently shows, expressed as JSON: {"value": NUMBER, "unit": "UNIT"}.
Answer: {"value": 108, "unit": "bpm"}
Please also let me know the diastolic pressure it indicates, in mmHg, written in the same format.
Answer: {"value": 72, "unit": "mmHg"}
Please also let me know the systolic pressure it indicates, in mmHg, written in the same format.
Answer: {"value": 97, "unit": "mmHg"}
